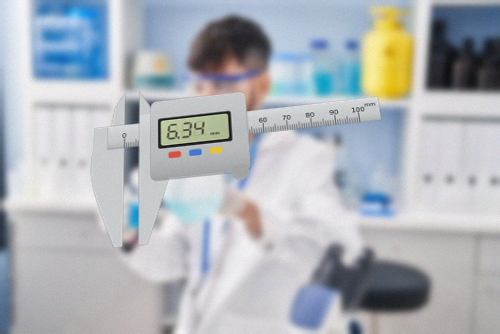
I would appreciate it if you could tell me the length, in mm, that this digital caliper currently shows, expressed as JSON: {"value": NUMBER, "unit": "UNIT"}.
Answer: {"value": 6.34, "unit": "mm"}
